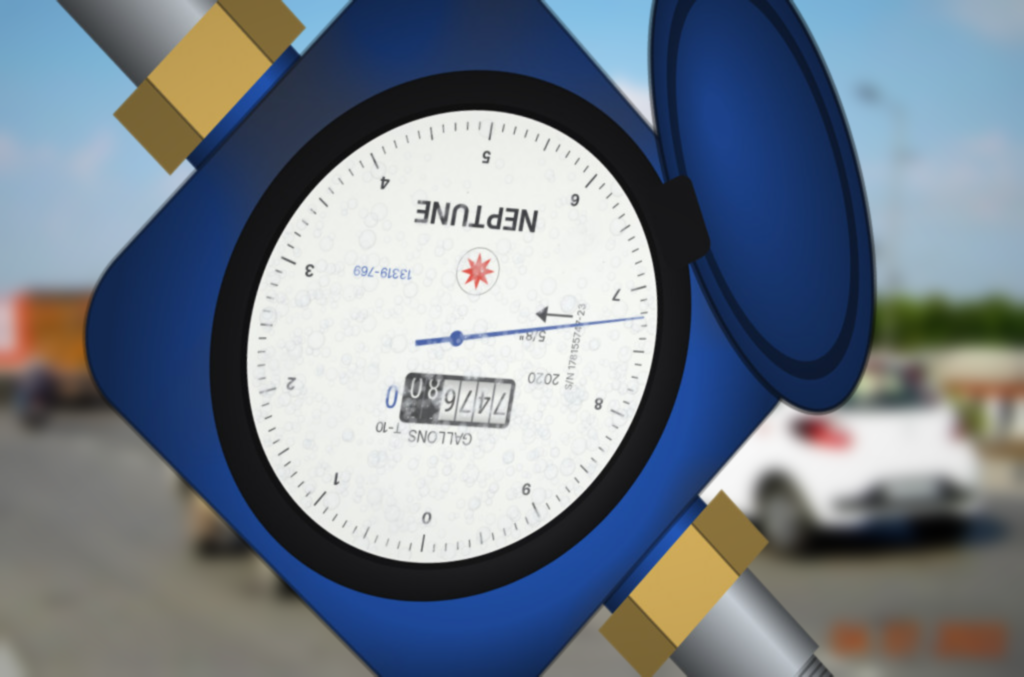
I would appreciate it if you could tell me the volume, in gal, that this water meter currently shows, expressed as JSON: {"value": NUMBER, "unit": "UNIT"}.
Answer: {"value": 7476797.2, "unit": "gal"}
